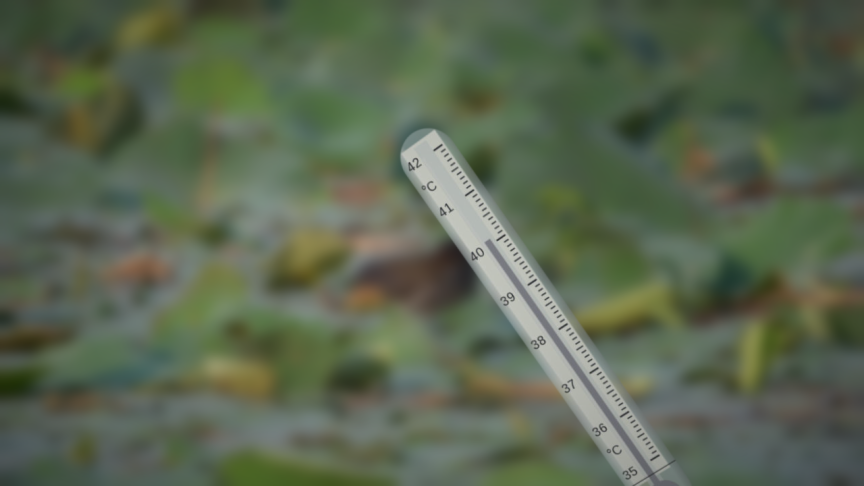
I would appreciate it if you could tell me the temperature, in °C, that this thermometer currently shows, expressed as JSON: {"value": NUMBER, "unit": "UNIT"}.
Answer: {"value": 40.1, "unit": "°C"}
